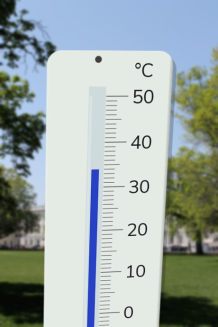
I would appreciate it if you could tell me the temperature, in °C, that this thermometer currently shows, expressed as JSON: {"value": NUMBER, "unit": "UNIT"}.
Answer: {"value": 34, "unit": "°C"}
